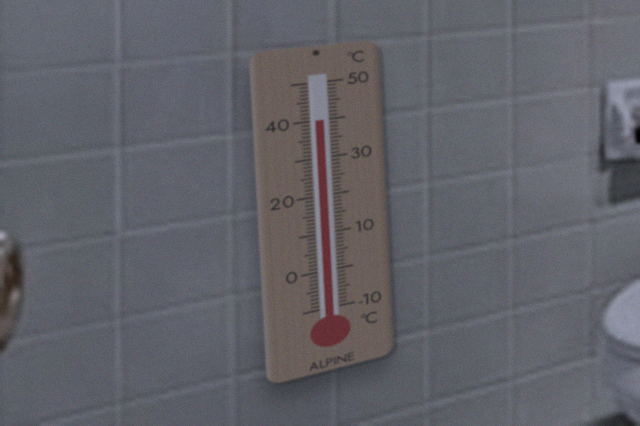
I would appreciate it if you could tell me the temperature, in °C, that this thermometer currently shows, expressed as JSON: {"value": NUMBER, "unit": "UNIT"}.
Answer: {"value": 40, "unit": "°C"}
